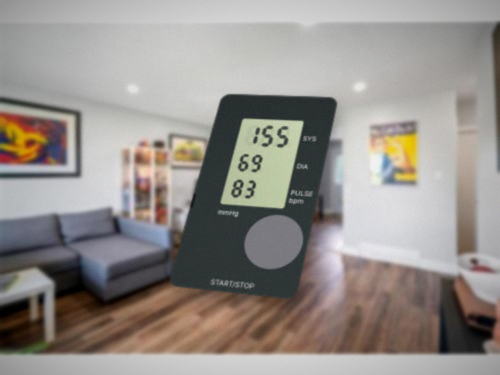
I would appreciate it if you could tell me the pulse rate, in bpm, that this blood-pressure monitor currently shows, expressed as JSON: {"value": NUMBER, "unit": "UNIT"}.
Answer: {"value": 83, "unit": "bpm"}
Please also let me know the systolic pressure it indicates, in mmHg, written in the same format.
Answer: {"value": 155, "unit": "mmHg"}
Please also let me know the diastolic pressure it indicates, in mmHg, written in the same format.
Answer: {"value": 69, "unit": "mmHg"}
